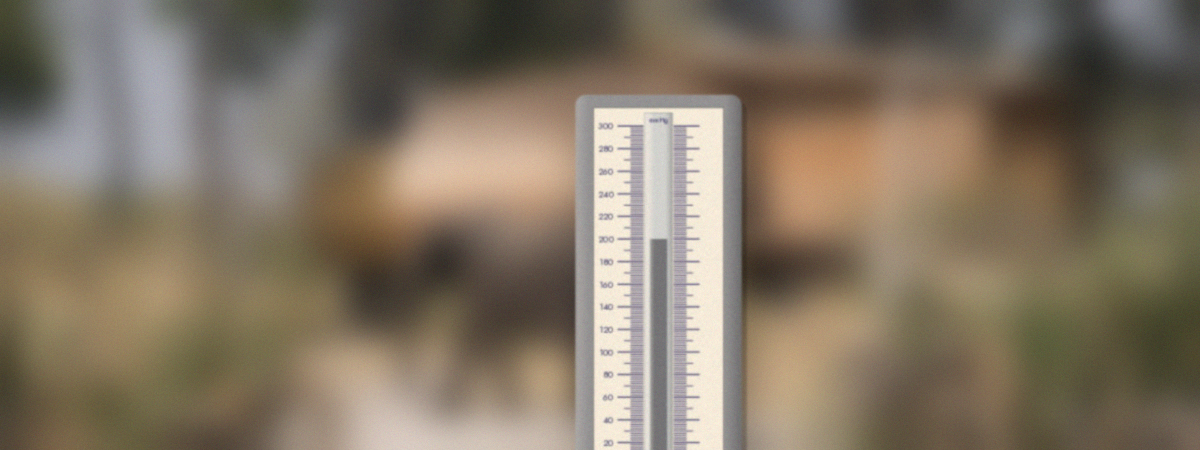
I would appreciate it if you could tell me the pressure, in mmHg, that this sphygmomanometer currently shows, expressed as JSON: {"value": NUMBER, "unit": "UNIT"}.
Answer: {"value": 200, "unit": "mmHg"}
